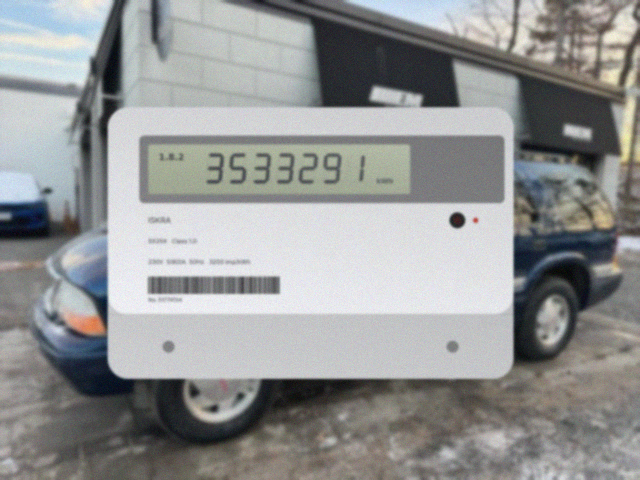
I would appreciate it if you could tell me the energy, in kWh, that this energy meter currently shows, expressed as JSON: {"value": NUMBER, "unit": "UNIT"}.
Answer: {"value": 3533291, "unit": "kWh"}
